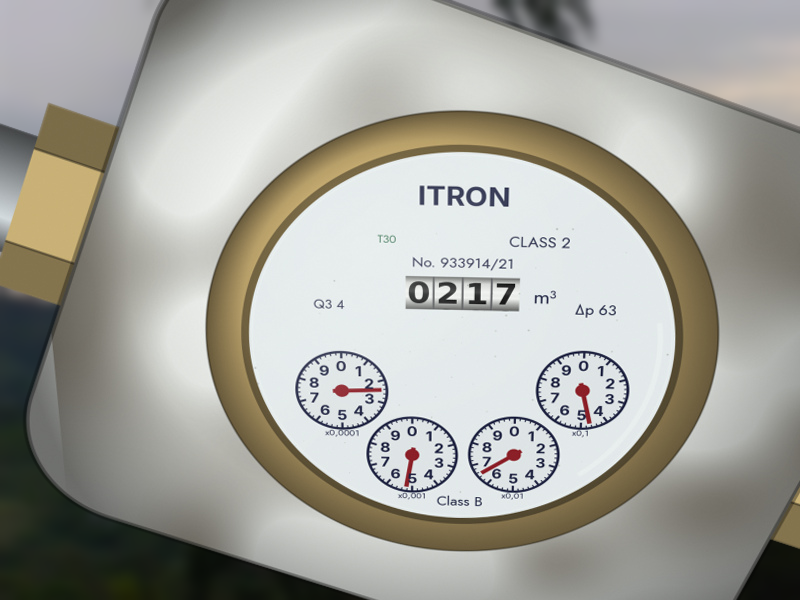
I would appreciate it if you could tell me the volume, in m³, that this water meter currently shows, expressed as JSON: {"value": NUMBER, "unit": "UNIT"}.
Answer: {"value": 217.4652, "unit": "m³"}
